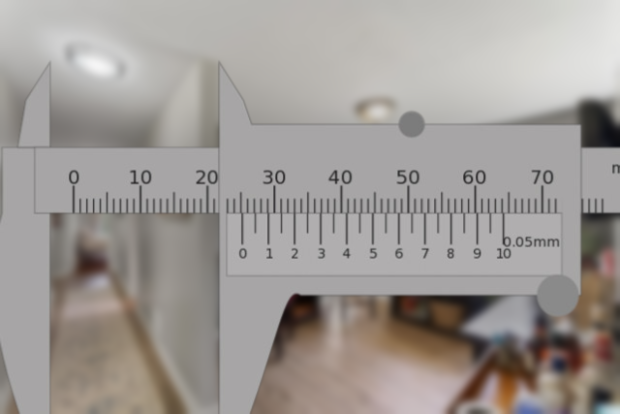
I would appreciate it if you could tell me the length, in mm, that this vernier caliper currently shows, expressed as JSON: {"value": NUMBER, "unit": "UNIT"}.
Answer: {"value": 25.2, "unit": "mm"}
